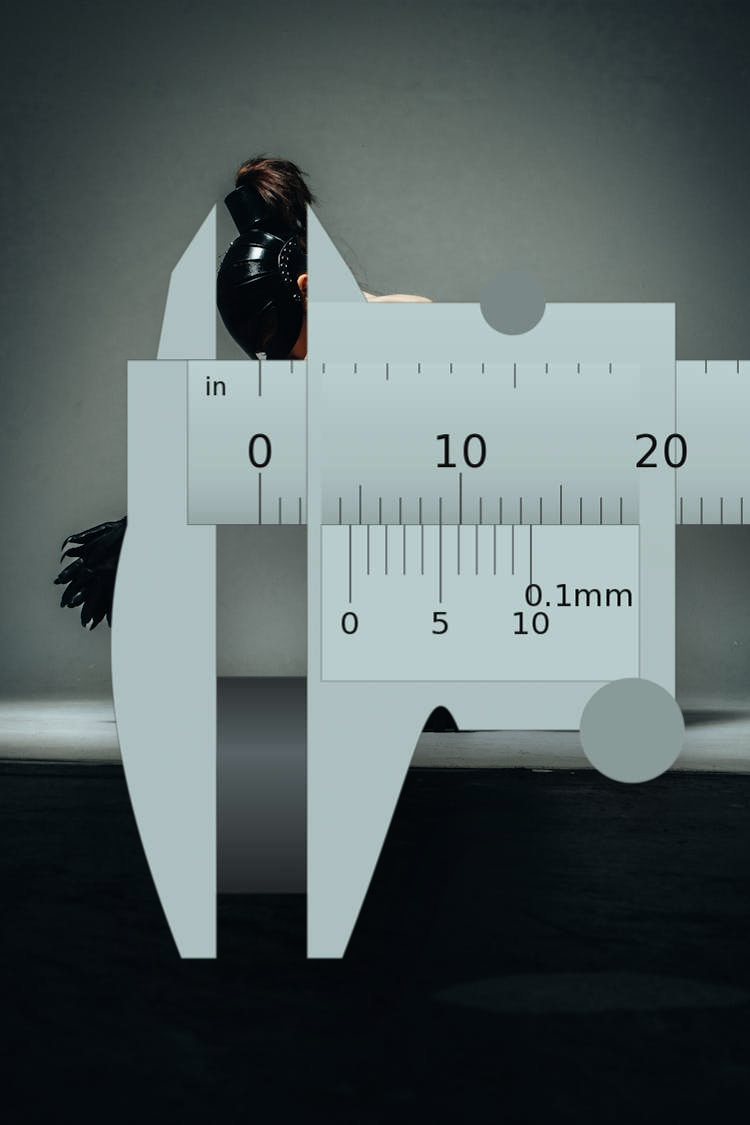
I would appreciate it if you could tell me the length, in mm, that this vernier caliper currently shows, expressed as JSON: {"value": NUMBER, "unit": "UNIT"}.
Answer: {"value": 4.5, "unit": "mm"}
